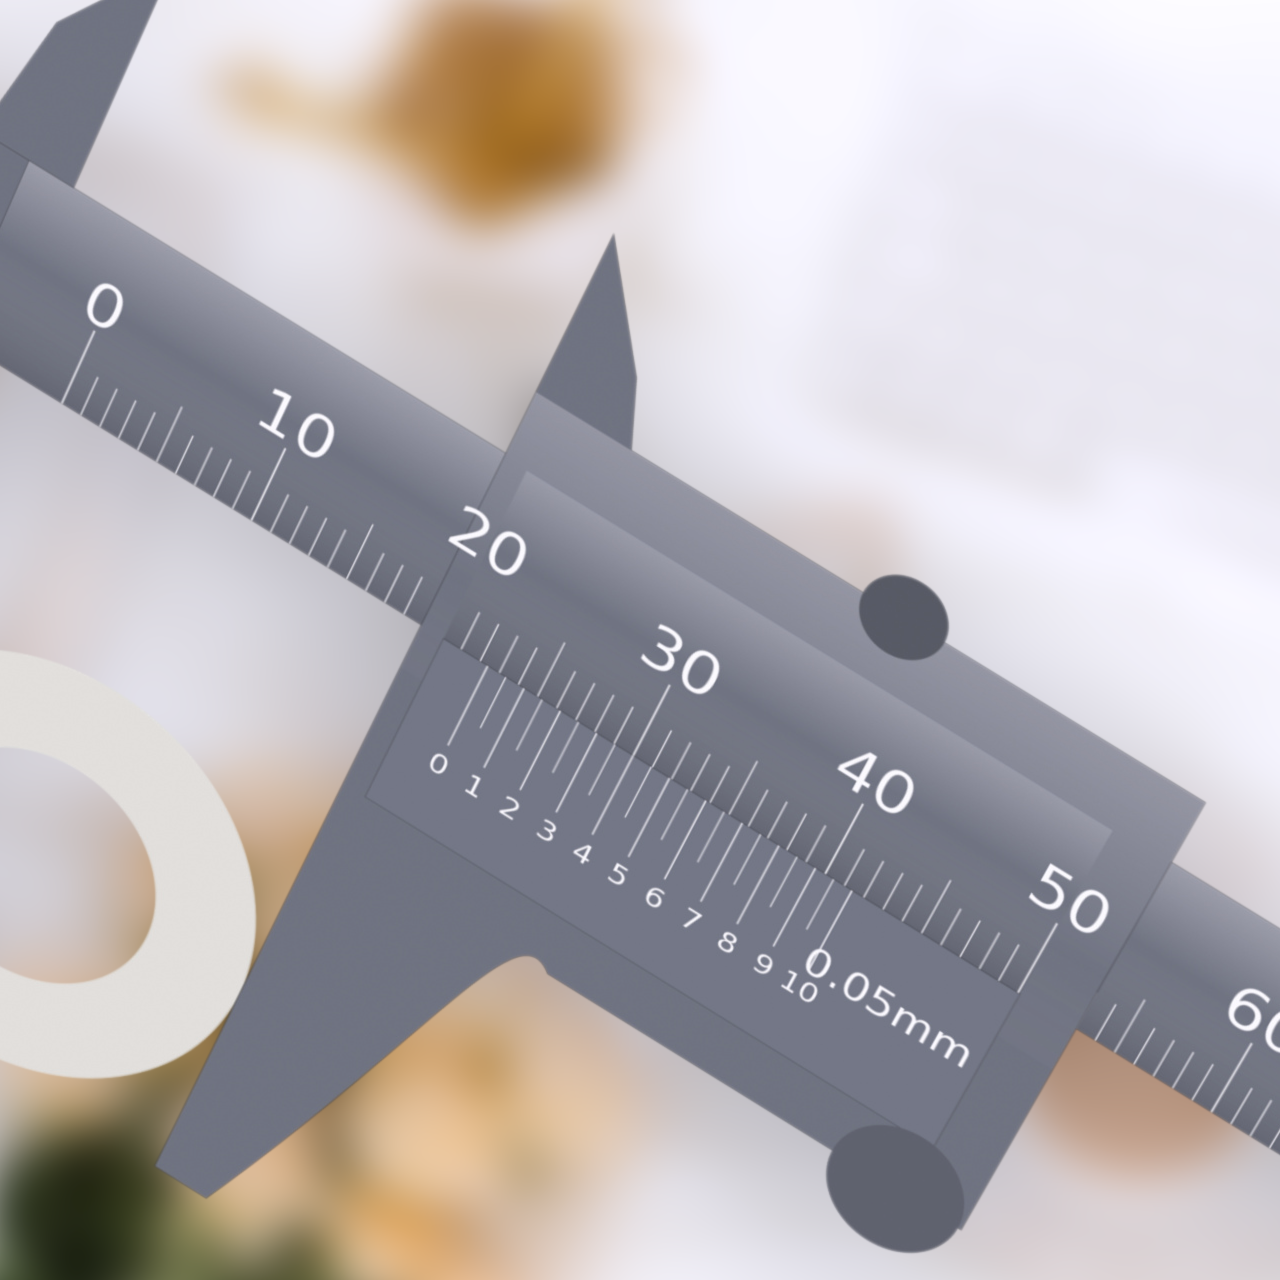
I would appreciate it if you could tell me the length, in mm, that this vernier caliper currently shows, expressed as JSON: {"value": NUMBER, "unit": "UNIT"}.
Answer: {"value": 22.4, "unit": "mm"}
